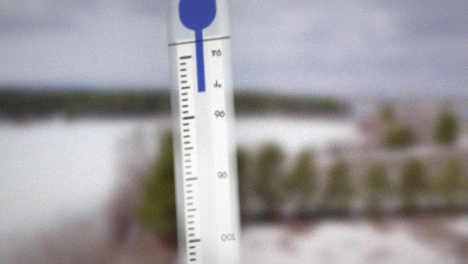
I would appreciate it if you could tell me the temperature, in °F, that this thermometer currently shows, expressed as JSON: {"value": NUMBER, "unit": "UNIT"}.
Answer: {"value": 95.2, "unit": "°F"}
